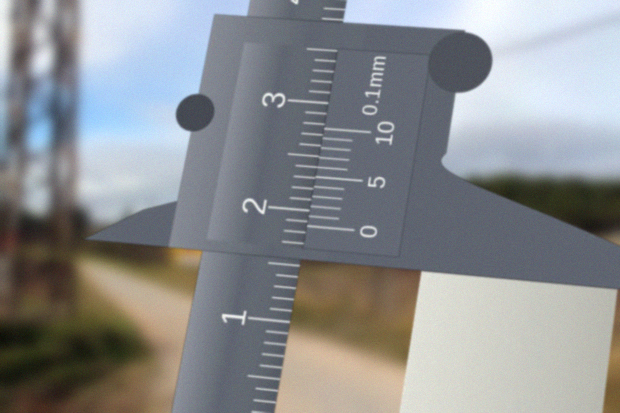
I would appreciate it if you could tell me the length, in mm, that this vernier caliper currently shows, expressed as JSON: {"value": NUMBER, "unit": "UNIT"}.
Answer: {"value": 18.6, "unit": "mm"}
